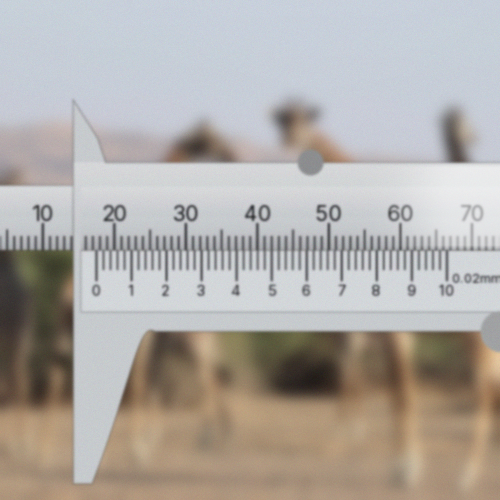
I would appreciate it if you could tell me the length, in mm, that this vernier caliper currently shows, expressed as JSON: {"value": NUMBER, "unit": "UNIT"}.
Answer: {"value": 17.5, "unit": "mm"}
